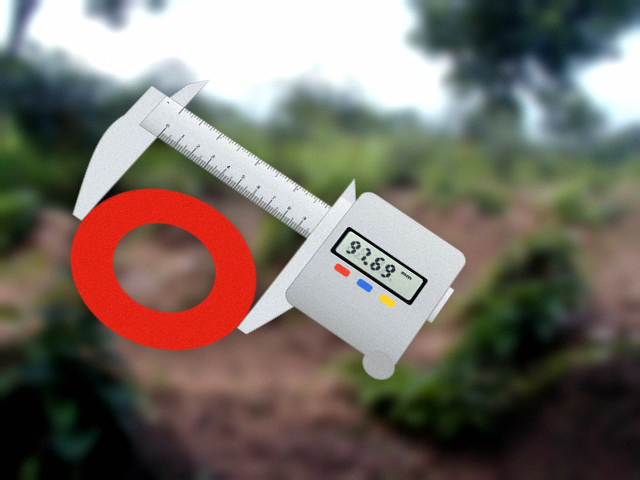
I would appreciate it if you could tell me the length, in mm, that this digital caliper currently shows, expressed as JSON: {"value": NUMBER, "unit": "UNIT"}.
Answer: {"value": 97.69, "unit": "mm"}
